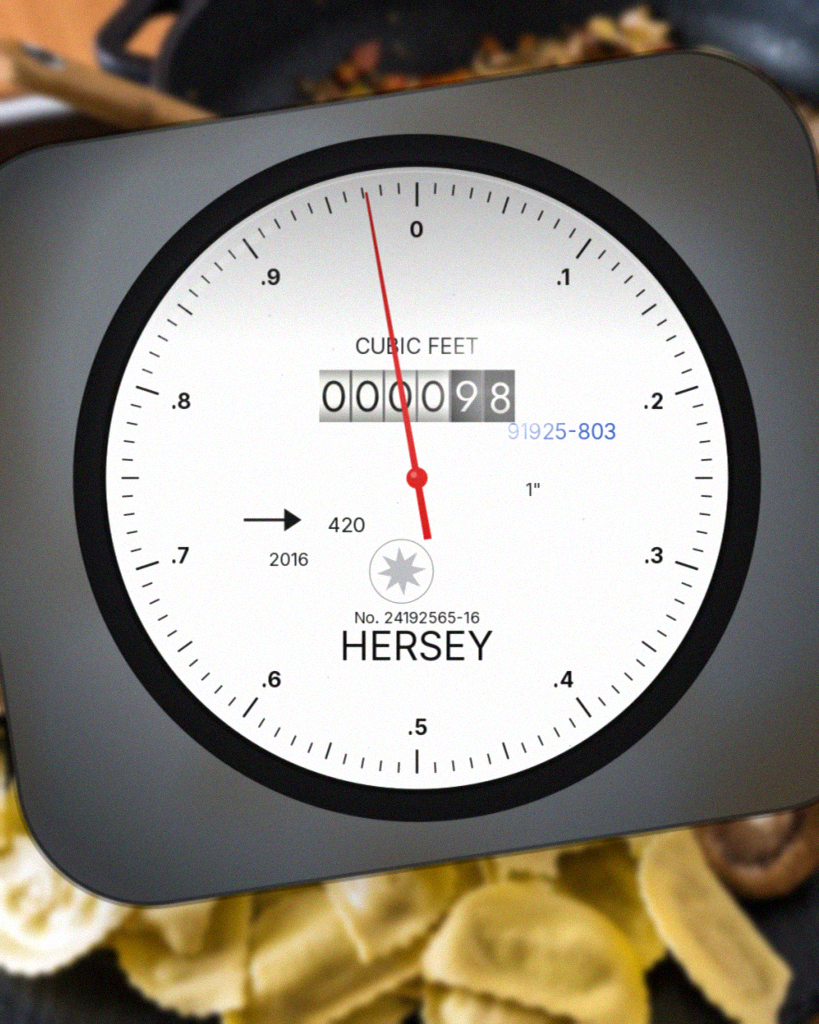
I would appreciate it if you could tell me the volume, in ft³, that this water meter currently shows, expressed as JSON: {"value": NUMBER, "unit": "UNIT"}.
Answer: {"value": 97.97, "unit": "ft³"}
